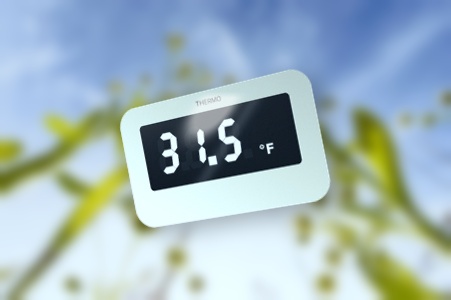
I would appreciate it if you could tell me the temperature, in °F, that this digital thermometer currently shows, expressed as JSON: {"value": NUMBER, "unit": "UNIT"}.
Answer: {"value": 31.5, "unit": "°F"}
